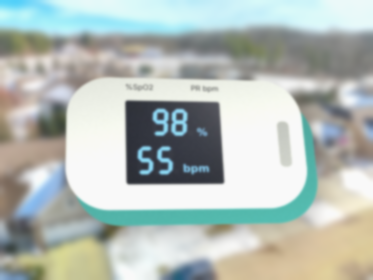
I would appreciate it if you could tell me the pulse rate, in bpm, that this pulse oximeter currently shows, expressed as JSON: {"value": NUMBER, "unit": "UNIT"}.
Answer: {"value": 55, "unit": "bpm"}
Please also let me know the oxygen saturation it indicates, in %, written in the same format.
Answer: {"value": 98, "unit": "%"}
